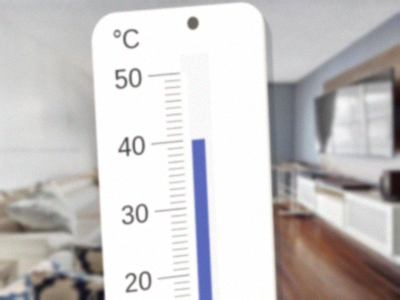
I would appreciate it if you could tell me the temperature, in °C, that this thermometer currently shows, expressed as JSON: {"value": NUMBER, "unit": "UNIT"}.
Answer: {"value": 40, "unit": "°C"}
